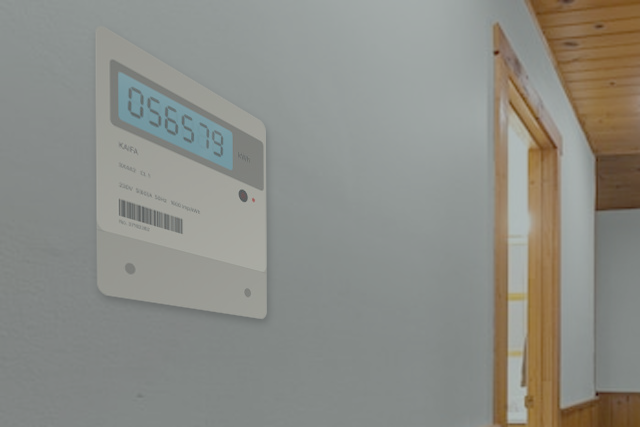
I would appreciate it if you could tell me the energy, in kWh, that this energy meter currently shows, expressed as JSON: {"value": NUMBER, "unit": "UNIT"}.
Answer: {"value": 56579, "unit": "kWh"}
